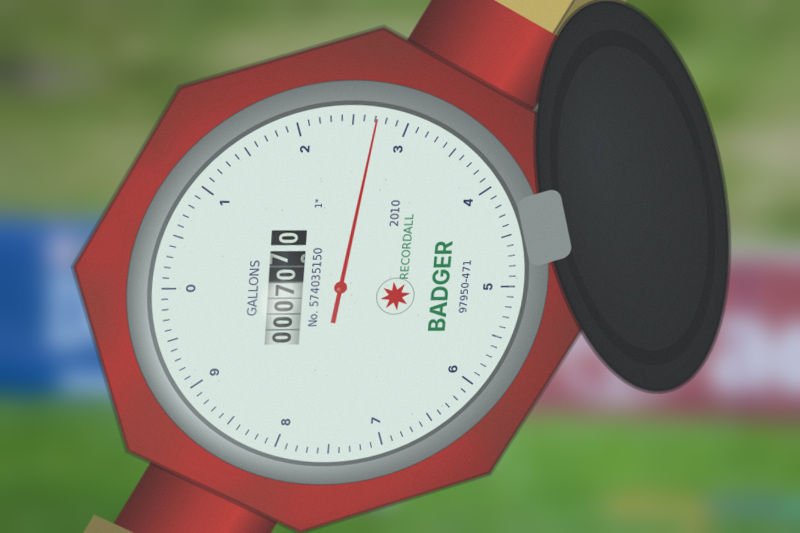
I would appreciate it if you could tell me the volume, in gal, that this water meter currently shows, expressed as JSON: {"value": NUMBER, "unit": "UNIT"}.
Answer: {"value": 7072.7, "unit": "gal"}
